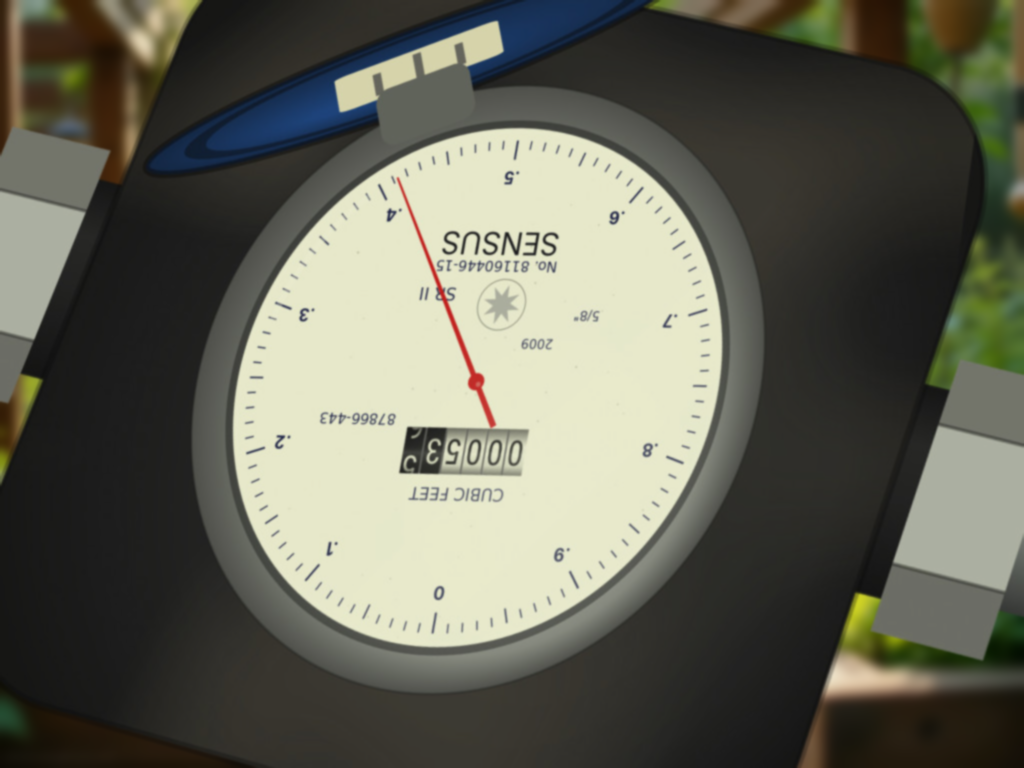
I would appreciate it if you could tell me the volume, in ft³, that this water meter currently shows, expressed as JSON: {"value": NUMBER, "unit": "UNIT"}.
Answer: {"value": 535.41, "unit": "ft³"}
